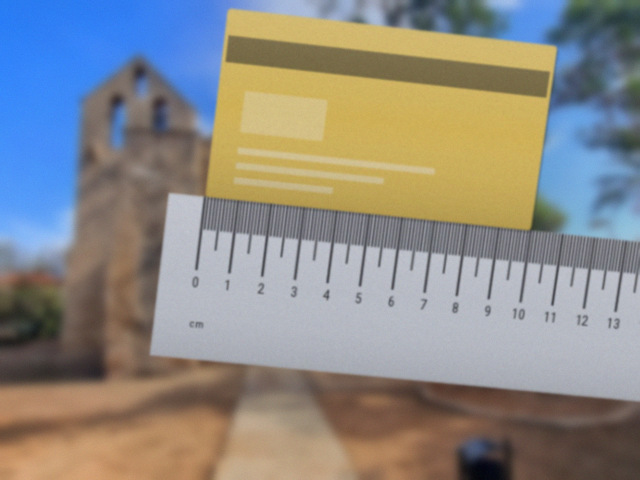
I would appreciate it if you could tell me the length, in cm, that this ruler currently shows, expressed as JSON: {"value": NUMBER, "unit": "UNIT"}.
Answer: {"value": 10, "unit": "cm"}
